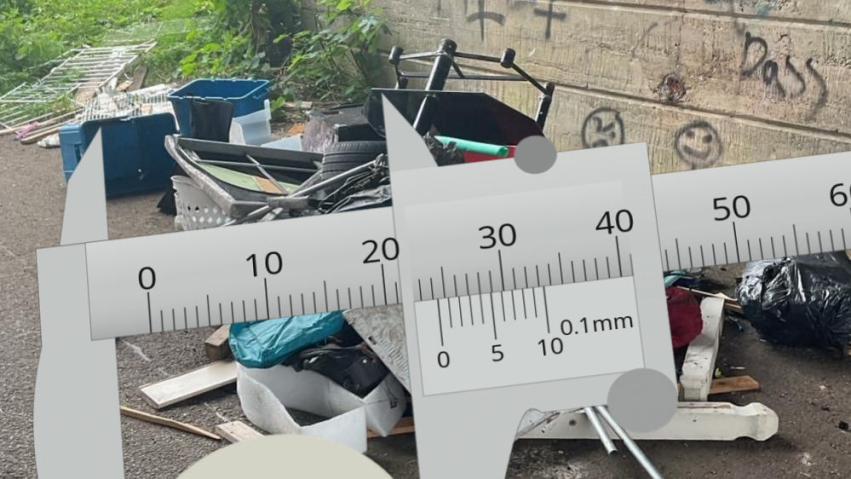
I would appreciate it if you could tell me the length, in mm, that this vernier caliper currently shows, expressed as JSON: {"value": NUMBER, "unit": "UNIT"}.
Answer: {"value": 24.4, "unit": "mm"}
